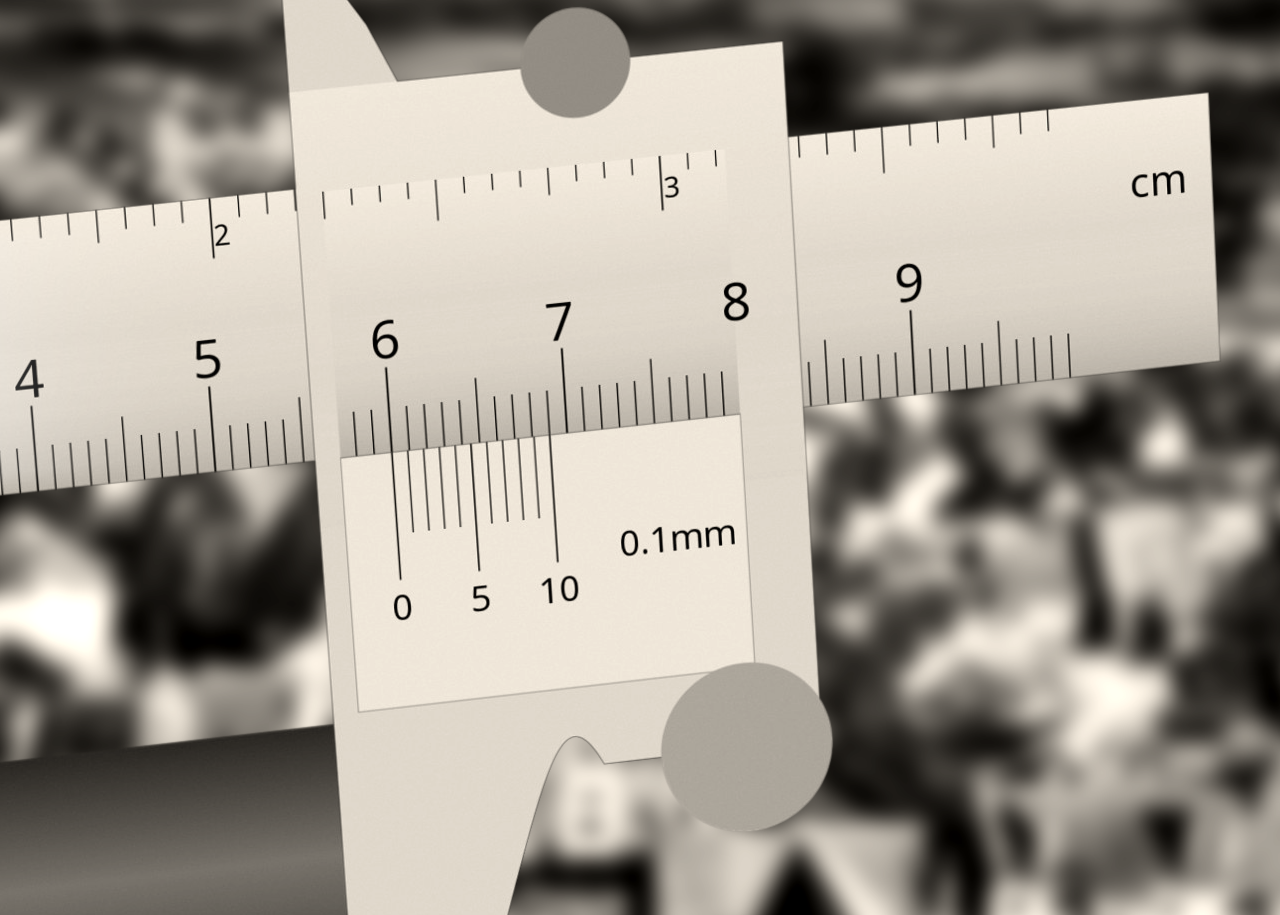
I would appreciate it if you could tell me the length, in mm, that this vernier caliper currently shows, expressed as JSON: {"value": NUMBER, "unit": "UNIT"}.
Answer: {"value": 60.0, "unit": "mm"}
